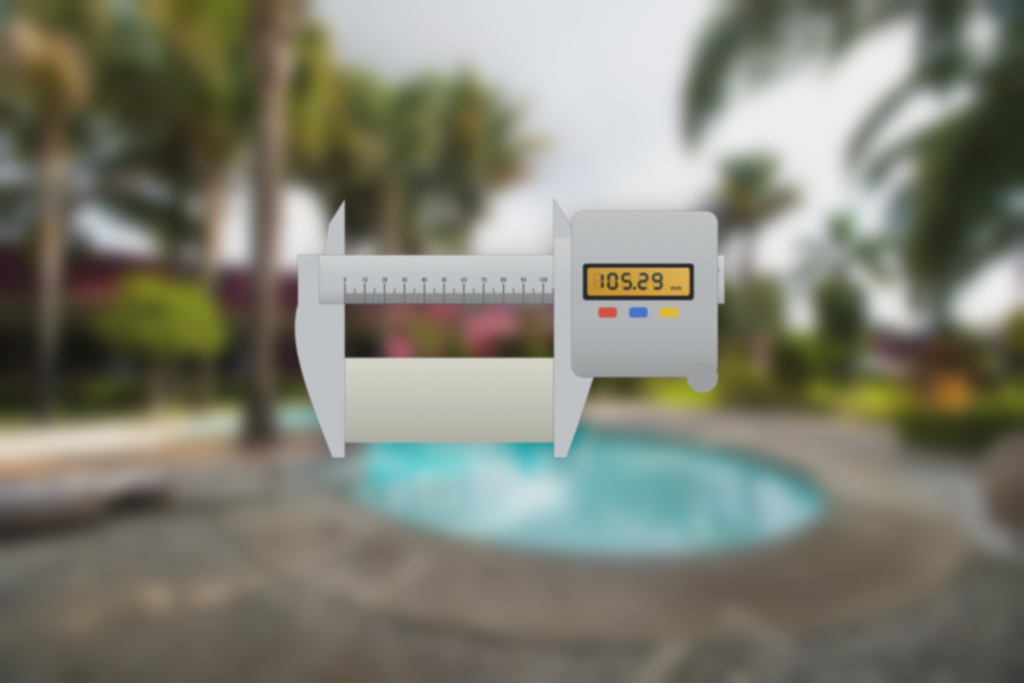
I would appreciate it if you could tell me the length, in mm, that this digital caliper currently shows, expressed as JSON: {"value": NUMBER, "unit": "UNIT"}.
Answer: {"value": 105.29, "unit": "mm"}
